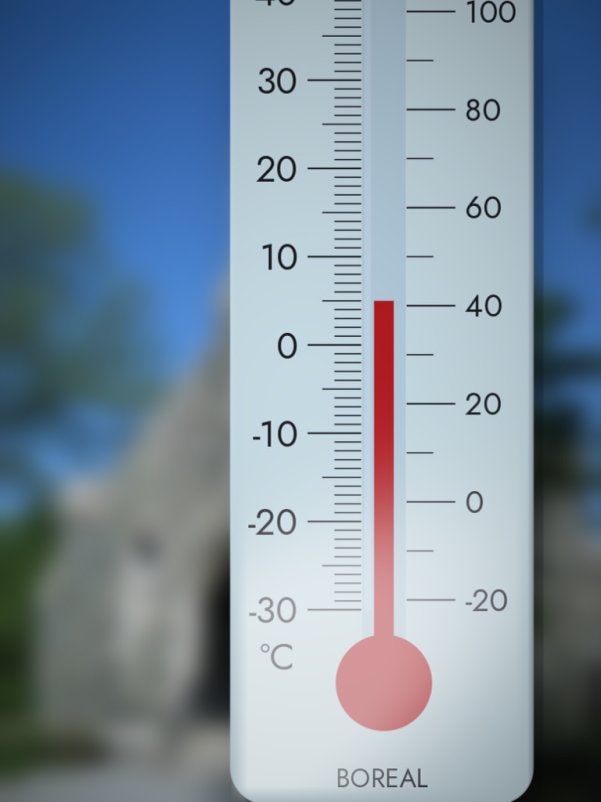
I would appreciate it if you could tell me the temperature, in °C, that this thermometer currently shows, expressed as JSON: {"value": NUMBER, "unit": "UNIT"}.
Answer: {"value": 5, "unit": "°C"}
